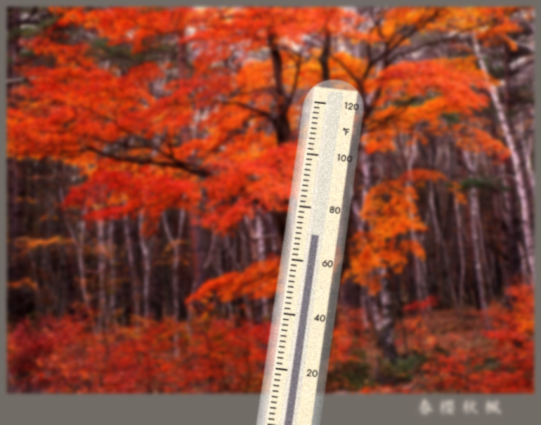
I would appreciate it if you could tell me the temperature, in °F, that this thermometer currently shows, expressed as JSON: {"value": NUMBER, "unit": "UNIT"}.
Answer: {"value": 70, "unit": "°F"}
